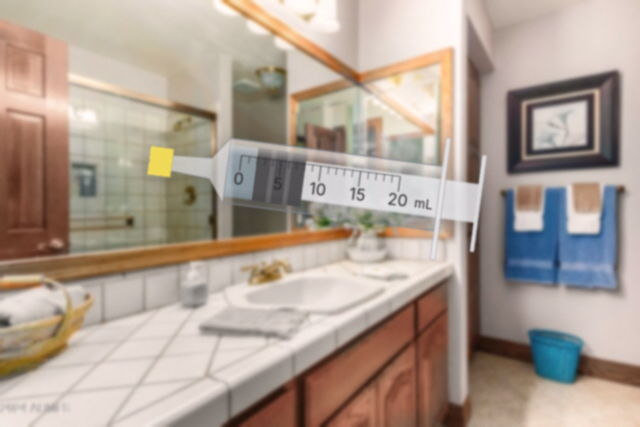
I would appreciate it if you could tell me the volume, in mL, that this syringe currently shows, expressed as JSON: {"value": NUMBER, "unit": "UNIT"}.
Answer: {"value": 2, "unit": "mL"}
